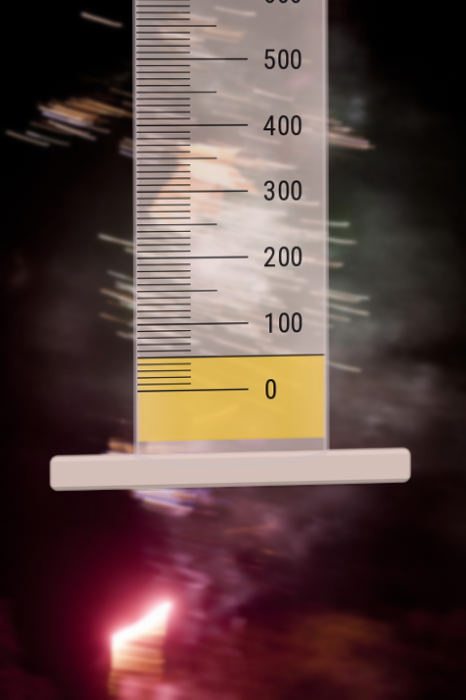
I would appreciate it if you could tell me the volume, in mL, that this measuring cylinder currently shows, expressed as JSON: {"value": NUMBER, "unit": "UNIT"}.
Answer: {"value": 50, "unit": "mL"}
